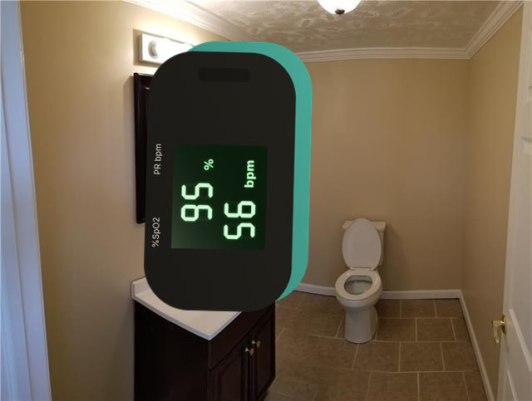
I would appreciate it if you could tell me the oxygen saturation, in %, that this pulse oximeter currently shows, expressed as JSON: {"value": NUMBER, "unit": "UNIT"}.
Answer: {"value": 95, "unit": "%"}
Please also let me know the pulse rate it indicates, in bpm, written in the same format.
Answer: {"value": 56, "unit": "bpm"}
